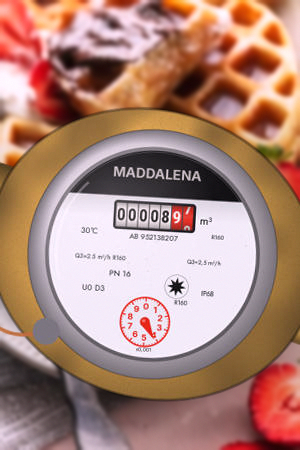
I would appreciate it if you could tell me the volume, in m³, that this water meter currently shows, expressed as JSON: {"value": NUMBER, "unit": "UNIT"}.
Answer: {"value": 8.974, "unit": "m³"}
